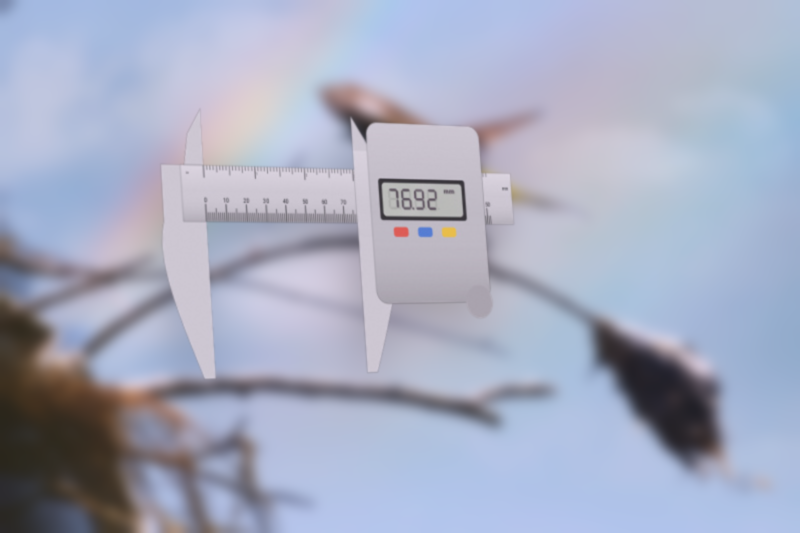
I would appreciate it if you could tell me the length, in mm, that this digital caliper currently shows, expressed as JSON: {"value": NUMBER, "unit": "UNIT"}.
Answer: {"value": 76.92, "unit": "mm"}
